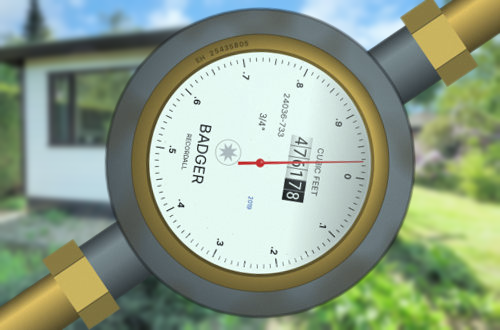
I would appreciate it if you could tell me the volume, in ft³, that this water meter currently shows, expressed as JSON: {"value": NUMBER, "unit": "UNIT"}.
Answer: {"value": 476177.97, "unit": "ft³"}
